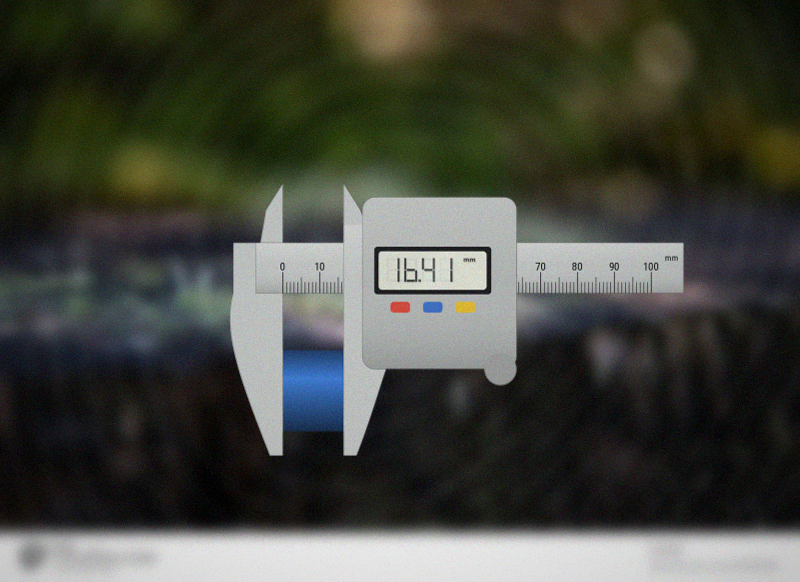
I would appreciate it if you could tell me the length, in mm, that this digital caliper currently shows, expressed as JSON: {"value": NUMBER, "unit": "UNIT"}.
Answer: {"value": 16.41, "unit": "mm"}
